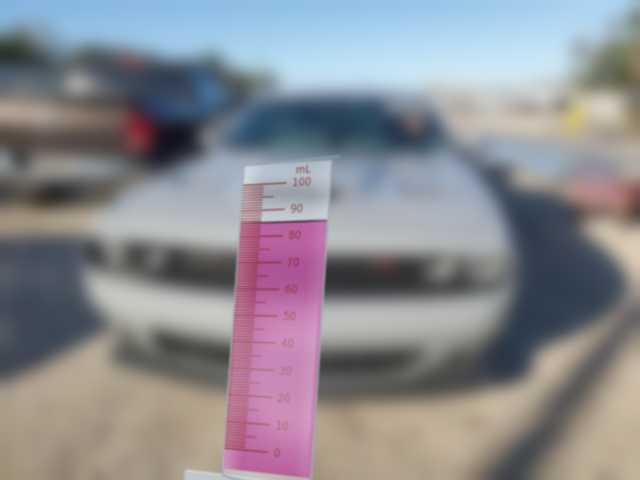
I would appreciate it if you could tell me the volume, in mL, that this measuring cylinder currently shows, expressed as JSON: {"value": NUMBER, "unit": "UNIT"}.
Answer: {"value": 85, "unit": "mL"}
